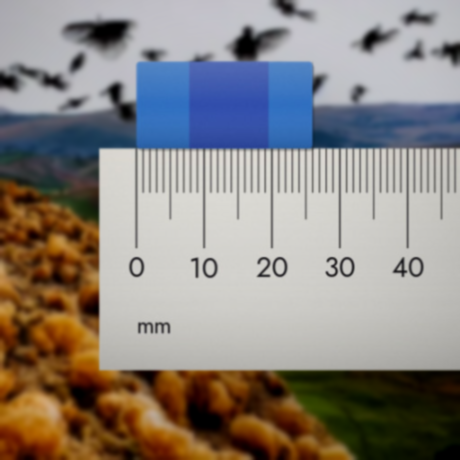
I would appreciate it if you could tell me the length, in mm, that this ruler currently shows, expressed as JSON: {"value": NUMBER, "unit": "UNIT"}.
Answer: {"value": 26, "unit": "mm"}
